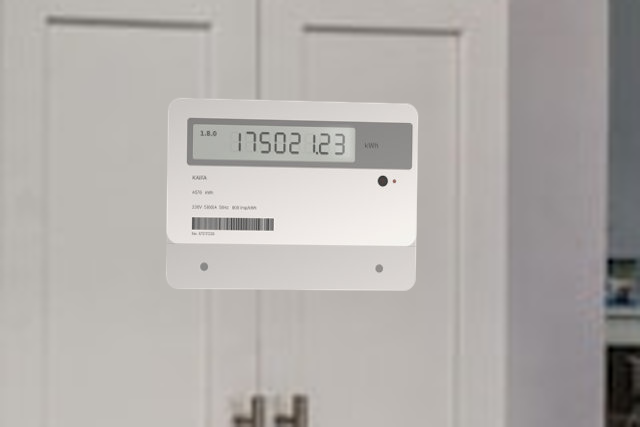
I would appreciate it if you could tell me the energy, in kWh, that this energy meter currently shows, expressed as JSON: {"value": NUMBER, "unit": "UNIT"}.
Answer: {"value": 175021.23, "unit": "kWh"}
